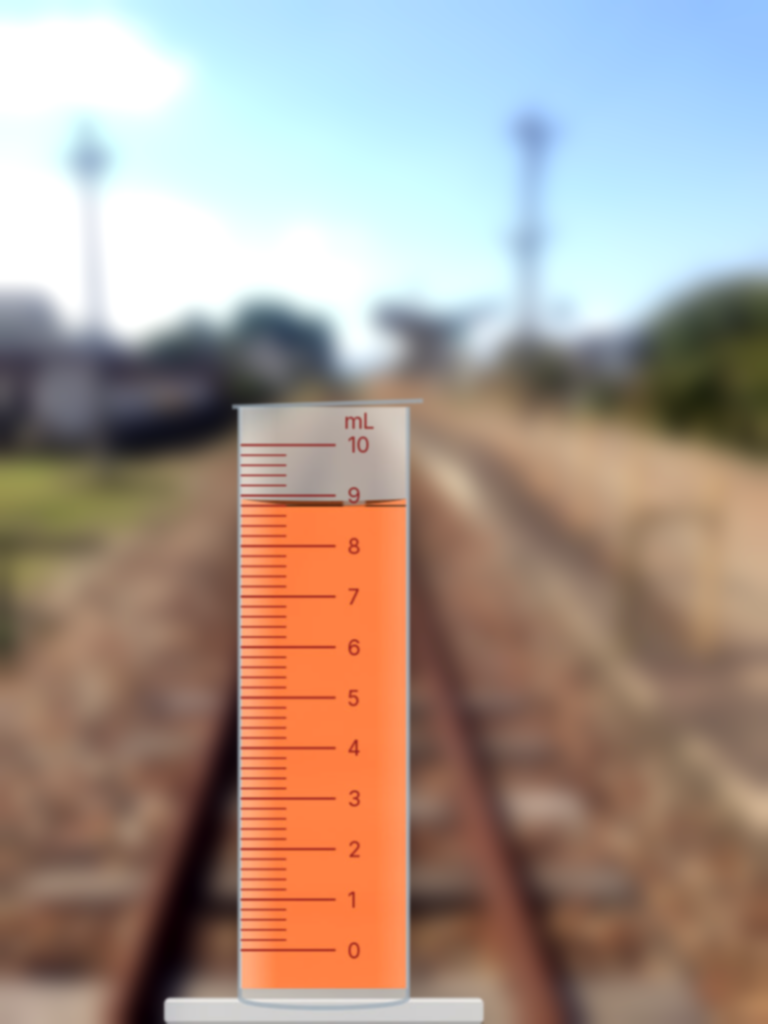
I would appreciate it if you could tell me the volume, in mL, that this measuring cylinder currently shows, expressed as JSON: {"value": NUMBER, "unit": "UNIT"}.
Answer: {"value": 8.8, "unit": "mL"}
